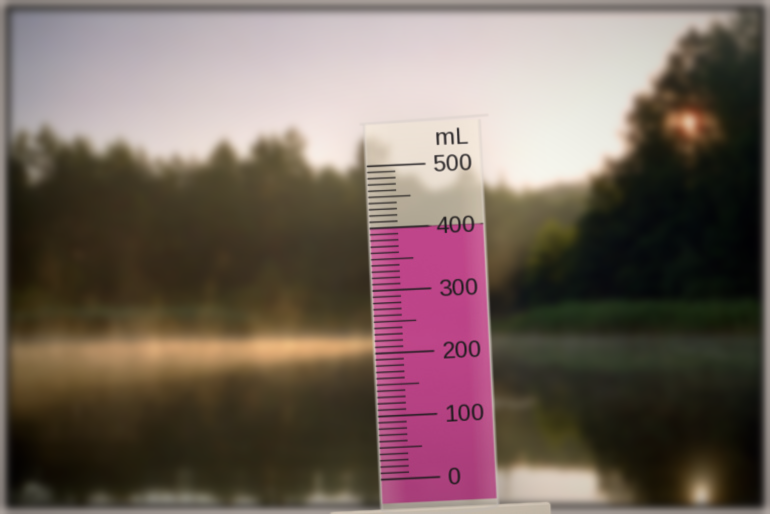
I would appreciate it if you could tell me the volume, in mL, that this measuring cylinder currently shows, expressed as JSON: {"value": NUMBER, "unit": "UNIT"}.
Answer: {"value": 400, "unit": "mL"}
